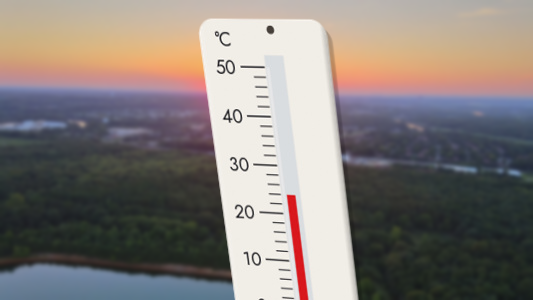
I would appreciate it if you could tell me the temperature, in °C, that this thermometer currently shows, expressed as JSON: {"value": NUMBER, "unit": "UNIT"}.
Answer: {"value": 24, "unit": "°C"}
